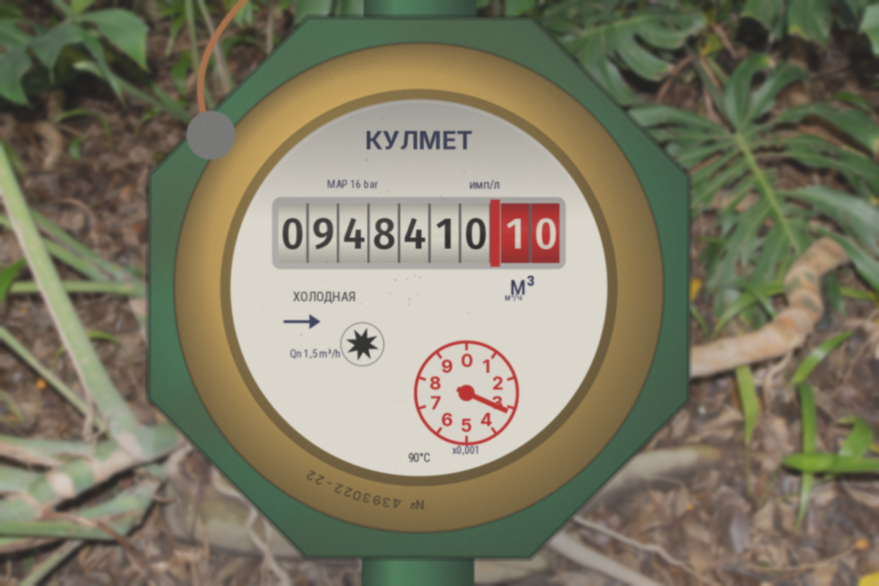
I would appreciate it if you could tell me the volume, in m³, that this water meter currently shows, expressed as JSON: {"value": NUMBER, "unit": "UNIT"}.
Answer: {"value": 948410.103, "unit": "m³"}
